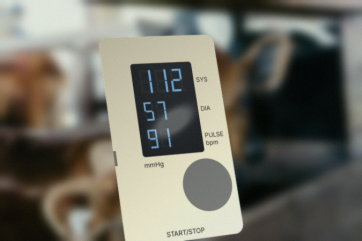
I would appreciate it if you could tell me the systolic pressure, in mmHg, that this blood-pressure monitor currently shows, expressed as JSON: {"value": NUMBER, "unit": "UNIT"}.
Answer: {"value": 112, "unit": "mmHg"}
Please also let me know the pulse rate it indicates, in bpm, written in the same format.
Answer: {"value": 91, "unit": "bpm"}
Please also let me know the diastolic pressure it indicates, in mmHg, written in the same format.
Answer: {"value": 57, "unit": "mmHg"}
